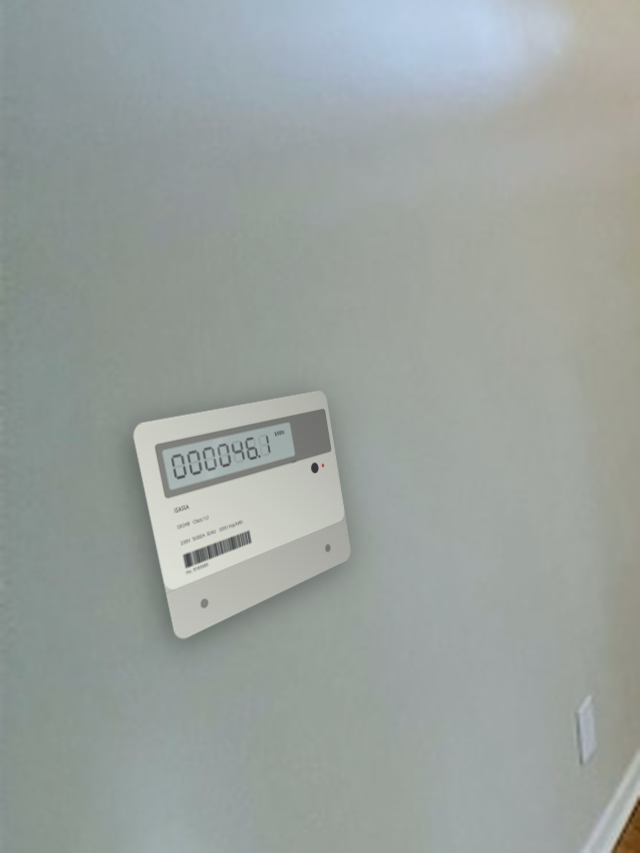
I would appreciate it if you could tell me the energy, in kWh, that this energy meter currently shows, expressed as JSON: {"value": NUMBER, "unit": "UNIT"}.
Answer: {"value": 46.1, "unit": "kWh"}
